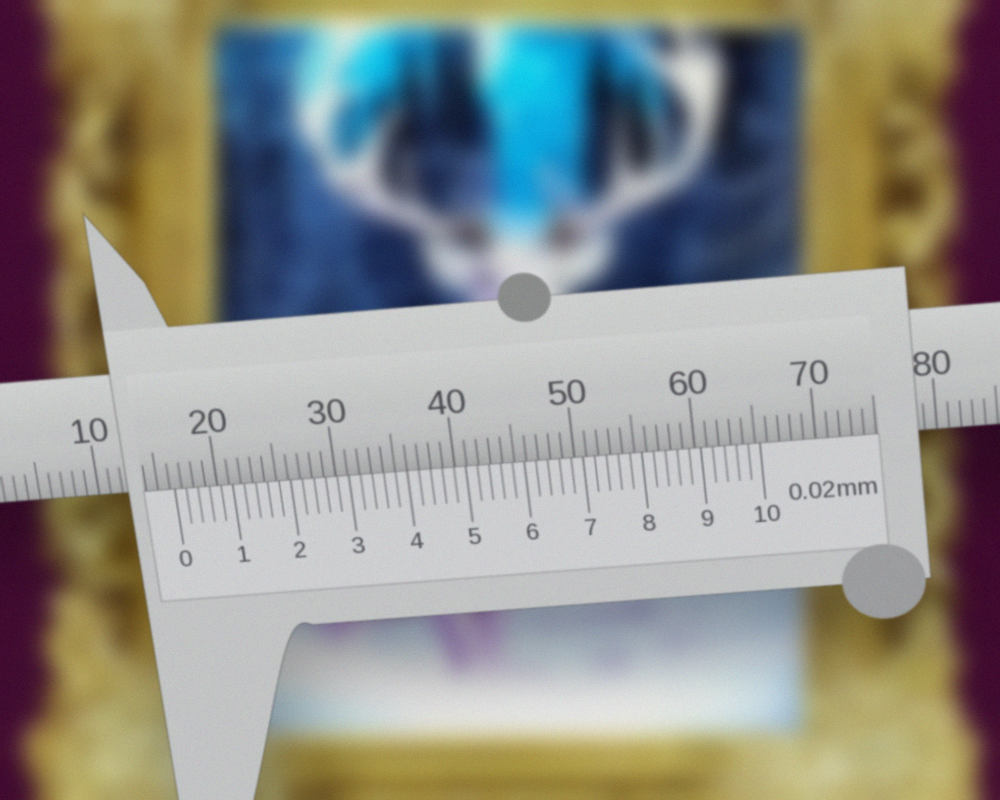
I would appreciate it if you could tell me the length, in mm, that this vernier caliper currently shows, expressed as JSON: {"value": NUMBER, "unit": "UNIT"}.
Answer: {"value": 16.4, "unit": "mm"}
